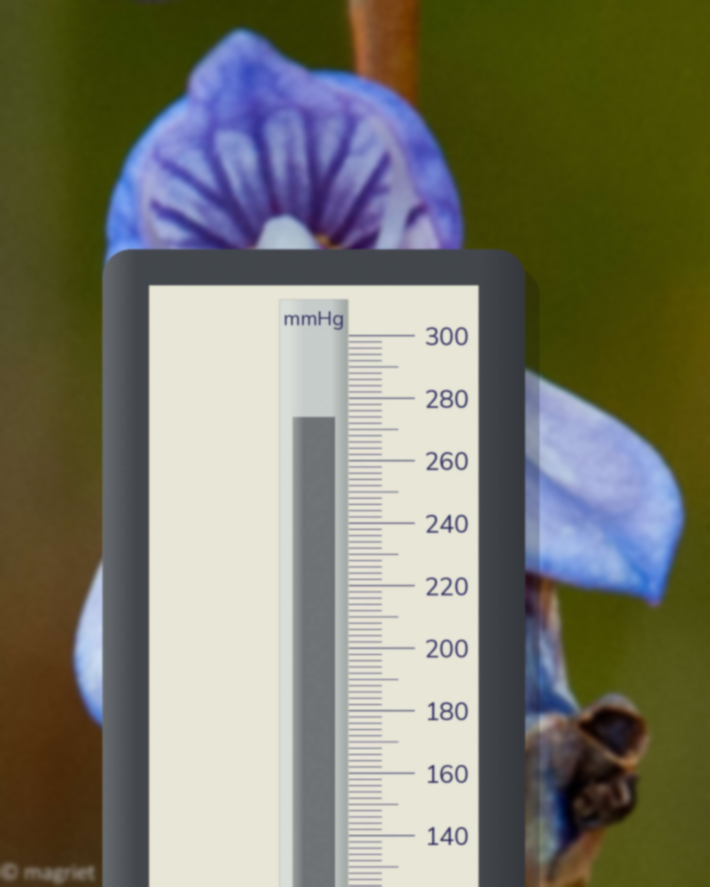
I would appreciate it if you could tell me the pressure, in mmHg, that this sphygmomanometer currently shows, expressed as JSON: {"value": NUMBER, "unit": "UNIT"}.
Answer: {"value": 274, "unit": "mmHg"}
